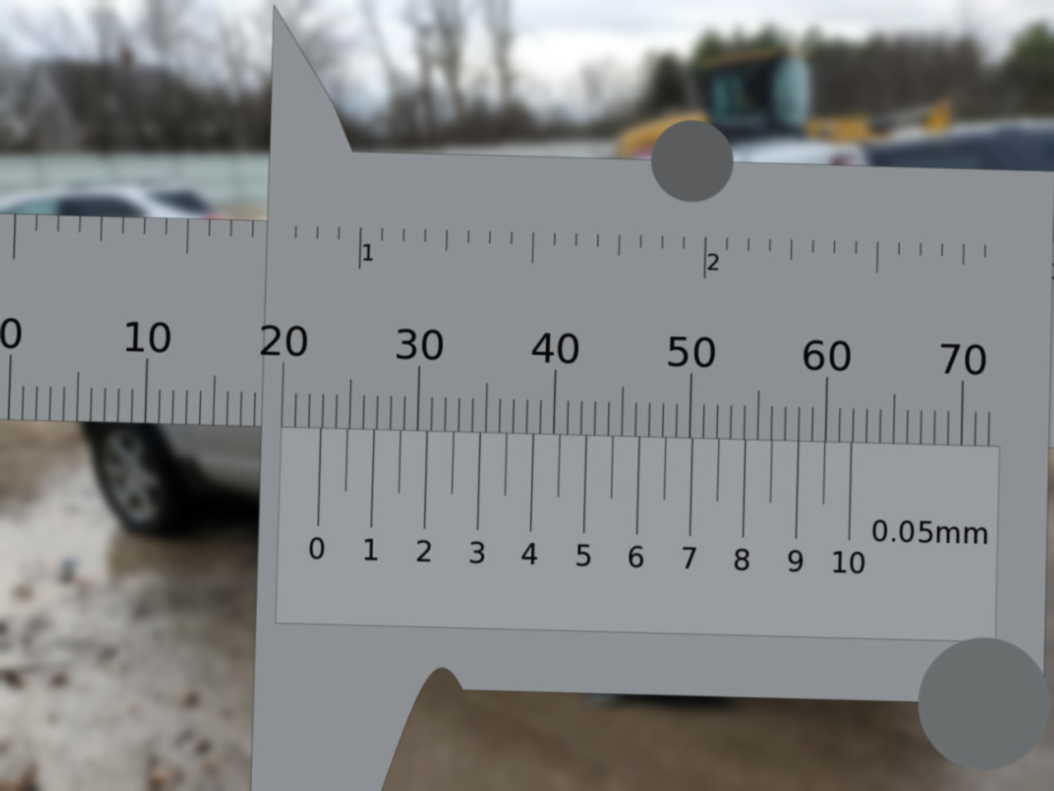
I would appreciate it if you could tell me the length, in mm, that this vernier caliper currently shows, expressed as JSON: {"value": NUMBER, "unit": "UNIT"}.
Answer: {"value": 22.9, "unit": "mm"}
